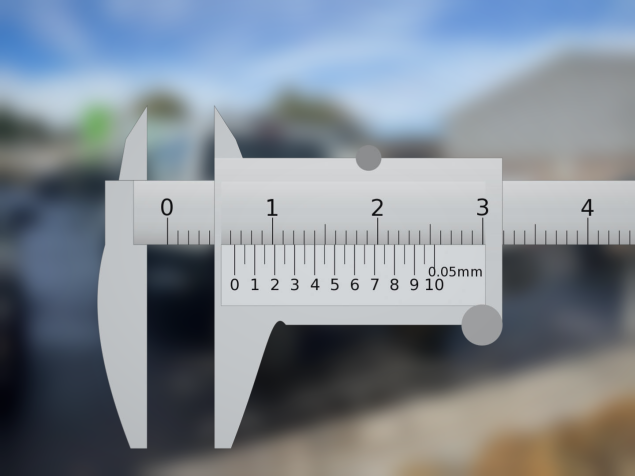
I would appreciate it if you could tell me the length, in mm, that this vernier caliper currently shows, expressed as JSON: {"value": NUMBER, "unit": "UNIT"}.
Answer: {"value": 6.4, "unit": "mm"}
